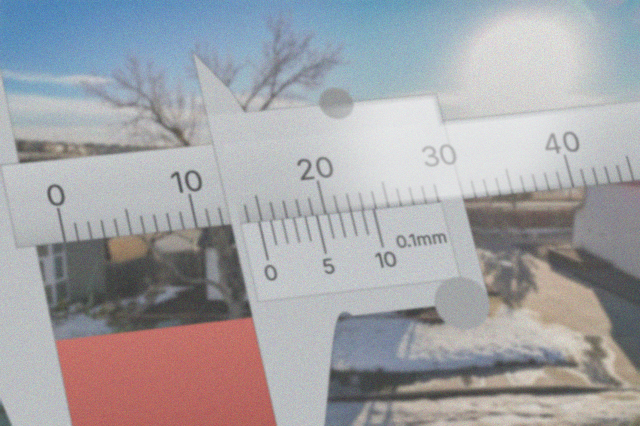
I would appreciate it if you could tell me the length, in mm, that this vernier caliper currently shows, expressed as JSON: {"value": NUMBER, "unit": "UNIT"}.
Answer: {"value": 14.8, "unit": "mm"}
